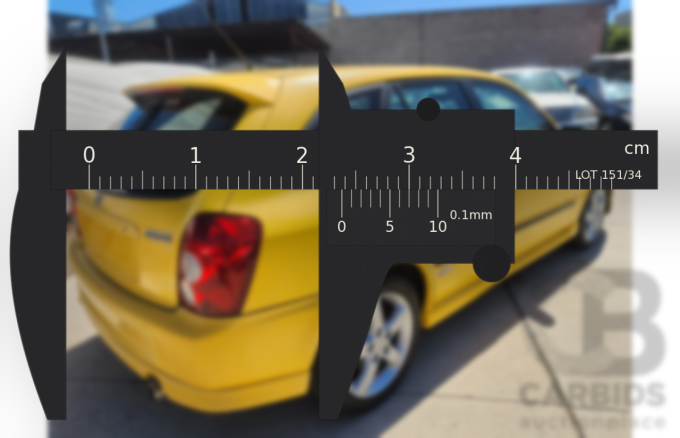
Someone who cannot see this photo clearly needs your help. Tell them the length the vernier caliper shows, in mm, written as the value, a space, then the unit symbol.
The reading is 23.7 mm
